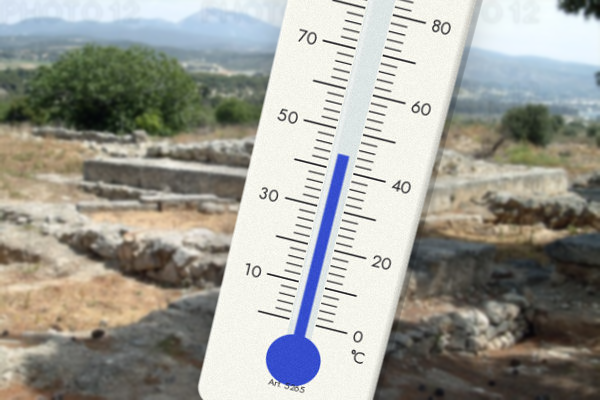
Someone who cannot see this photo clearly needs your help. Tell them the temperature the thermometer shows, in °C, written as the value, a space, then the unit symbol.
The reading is 44 °C
